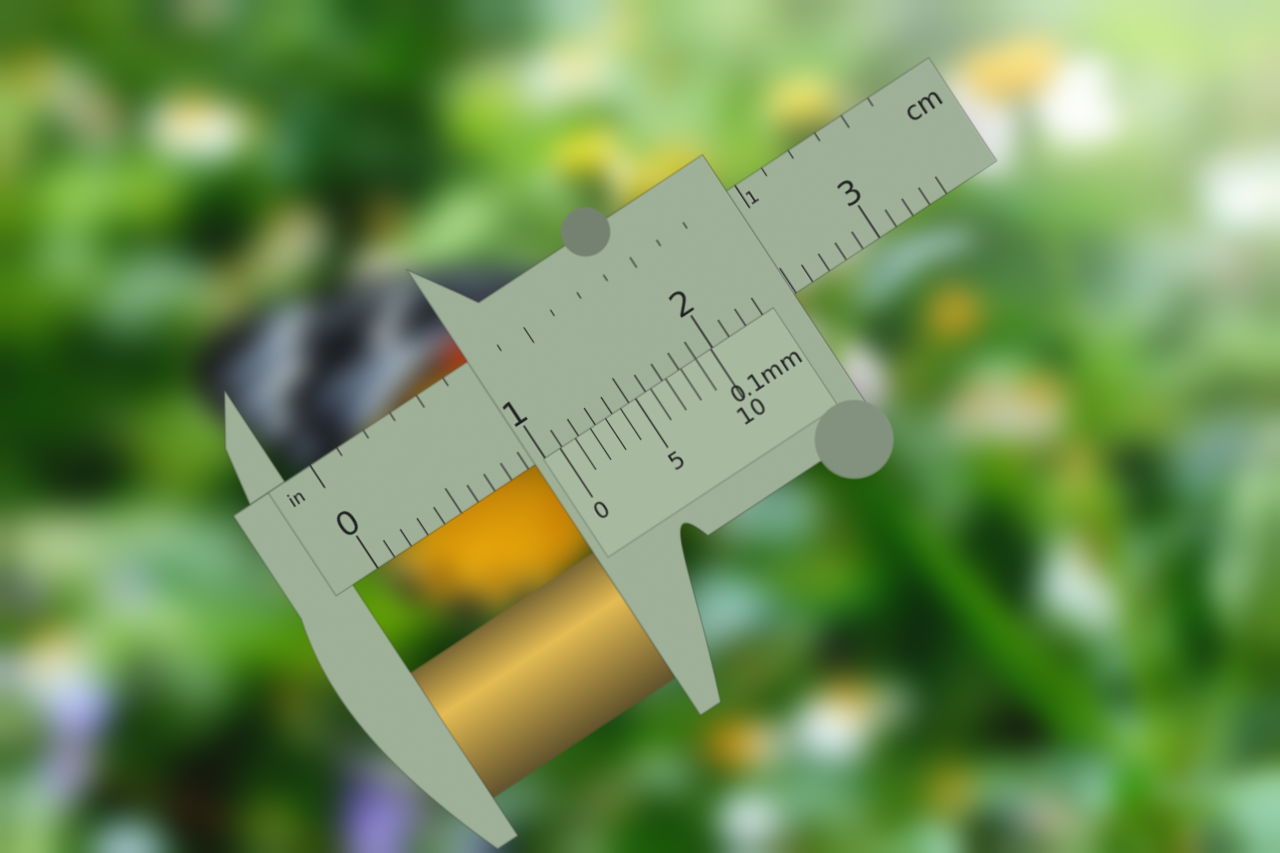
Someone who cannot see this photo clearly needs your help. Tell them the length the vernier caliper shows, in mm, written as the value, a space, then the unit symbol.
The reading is 10.9 mm
